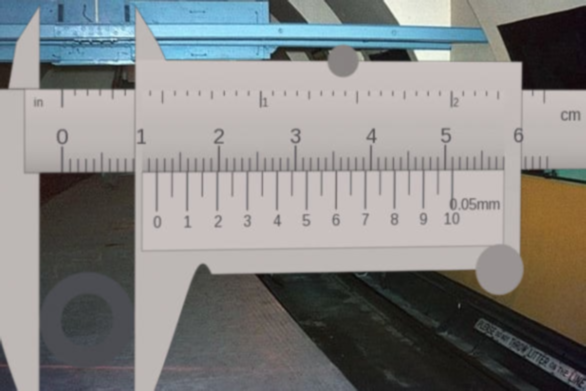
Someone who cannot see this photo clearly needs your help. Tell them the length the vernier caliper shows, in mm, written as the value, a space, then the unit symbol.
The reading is 12.0 mm
